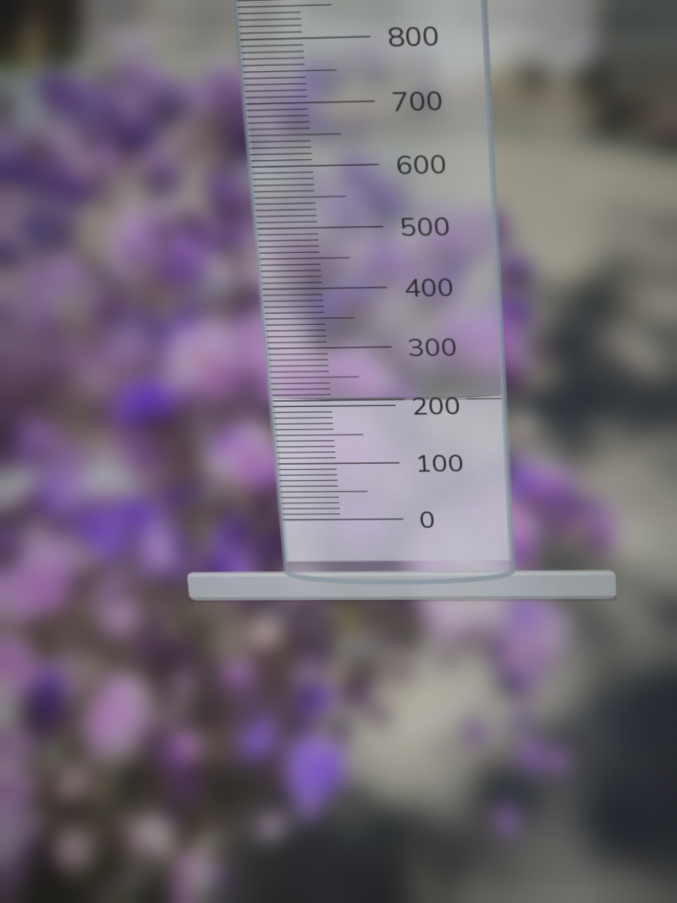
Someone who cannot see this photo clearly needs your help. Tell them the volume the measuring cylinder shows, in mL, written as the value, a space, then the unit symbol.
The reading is 210 mL
